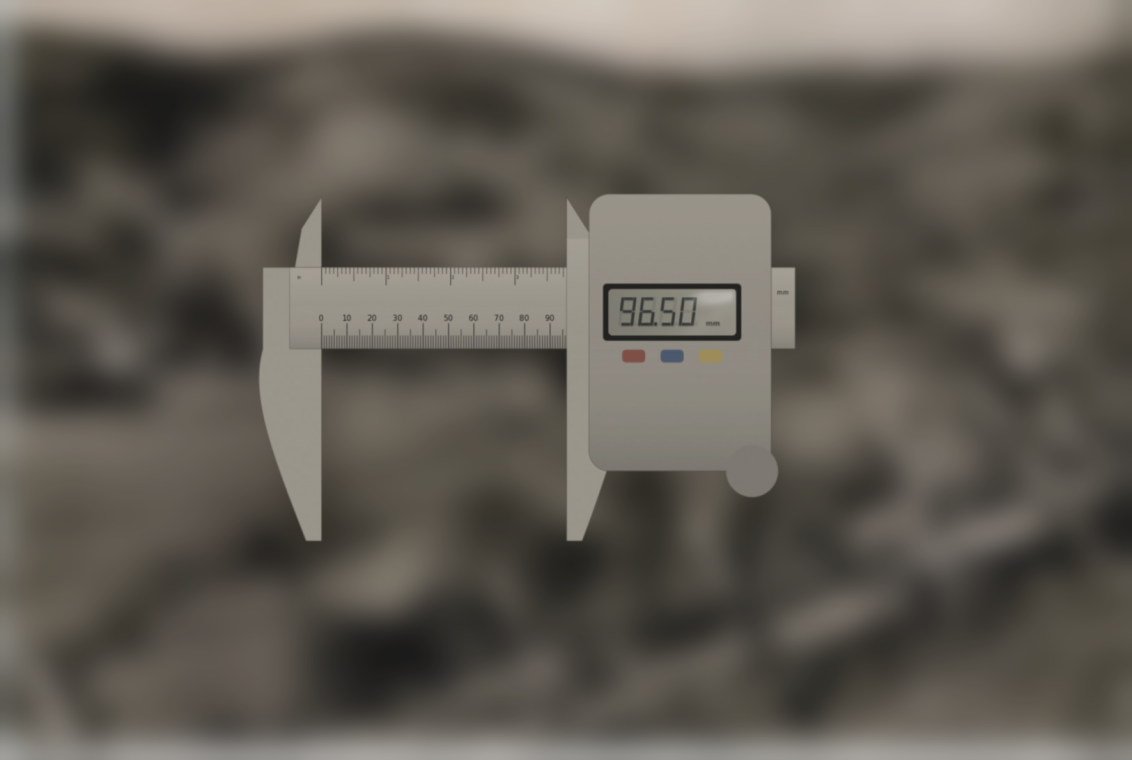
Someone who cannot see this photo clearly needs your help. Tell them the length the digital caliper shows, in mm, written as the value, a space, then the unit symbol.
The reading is 96.50 mm
